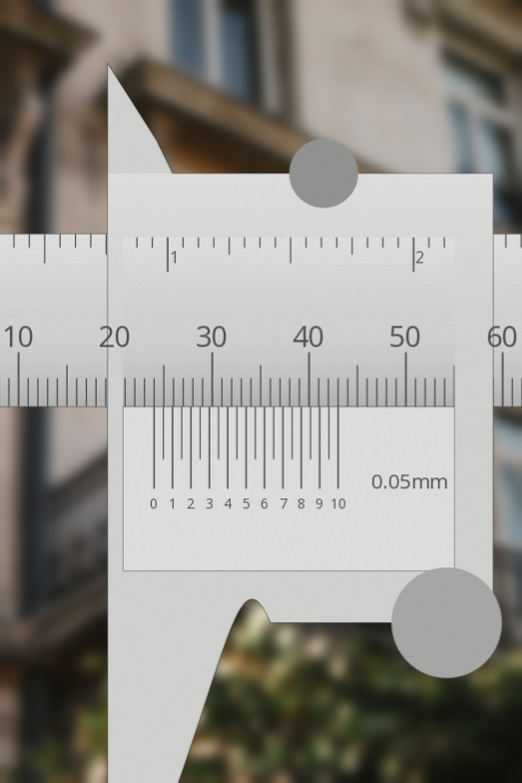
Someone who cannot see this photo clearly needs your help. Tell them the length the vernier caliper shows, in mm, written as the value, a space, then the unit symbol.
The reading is 24.0 mm
